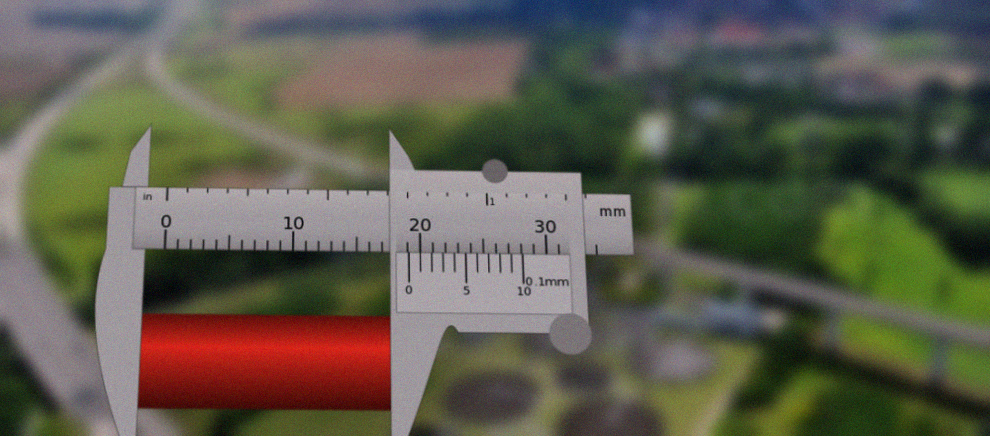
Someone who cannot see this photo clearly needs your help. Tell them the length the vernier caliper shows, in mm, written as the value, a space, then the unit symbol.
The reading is 19.1 mm
